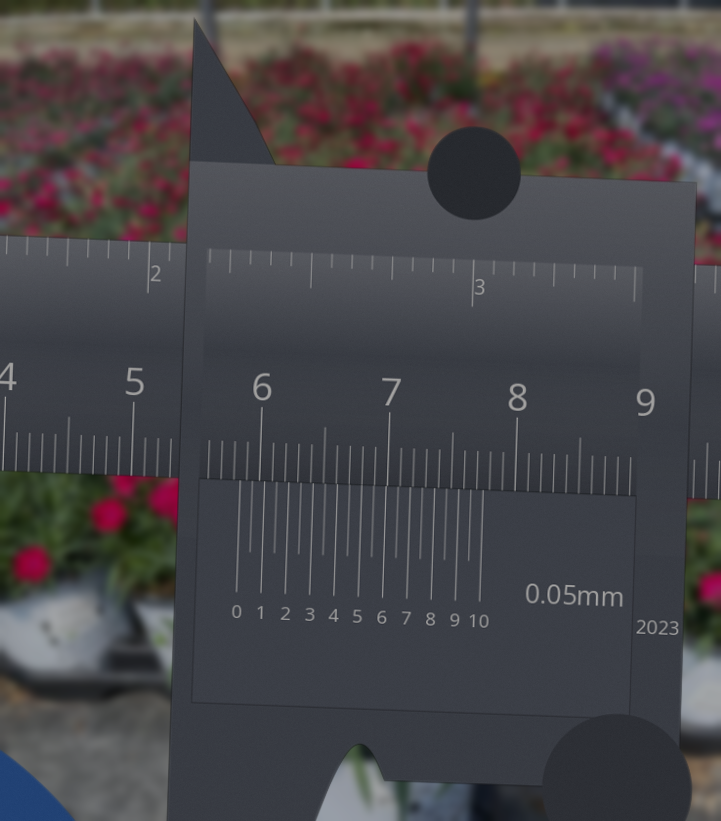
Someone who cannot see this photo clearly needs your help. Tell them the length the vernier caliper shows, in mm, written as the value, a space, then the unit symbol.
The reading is 58.5 mm
